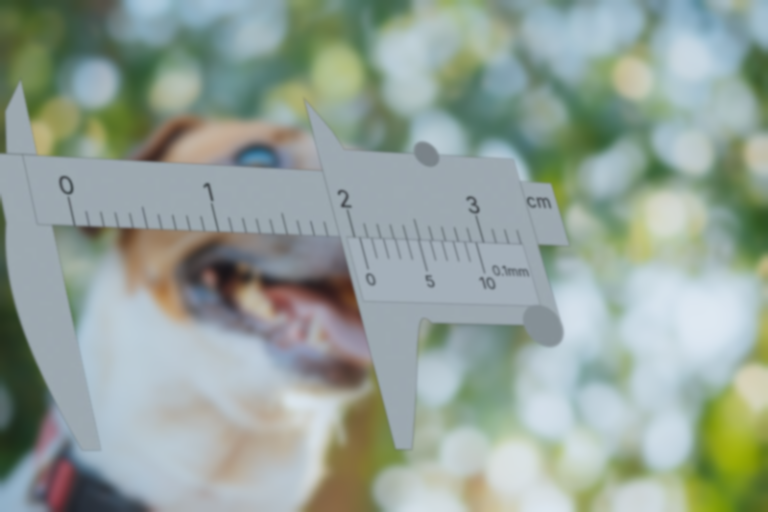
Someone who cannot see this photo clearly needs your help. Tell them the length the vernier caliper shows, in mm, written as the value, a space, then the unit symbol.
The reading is 20.4 mm
